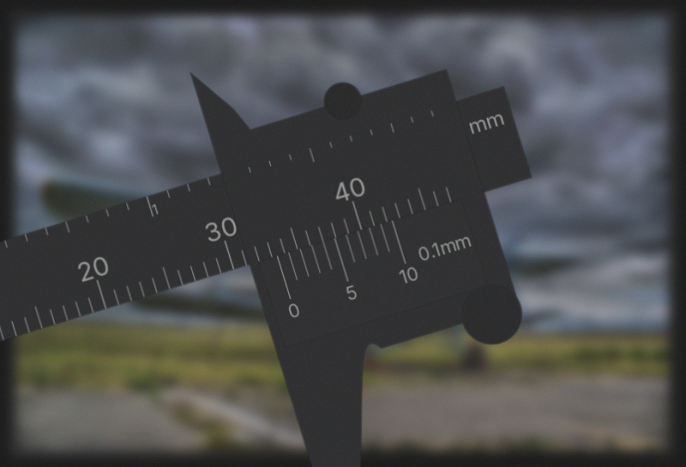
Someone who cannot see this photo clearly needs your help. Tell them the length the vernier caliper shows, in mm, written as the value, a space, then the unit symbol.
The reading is 33.4 mm
